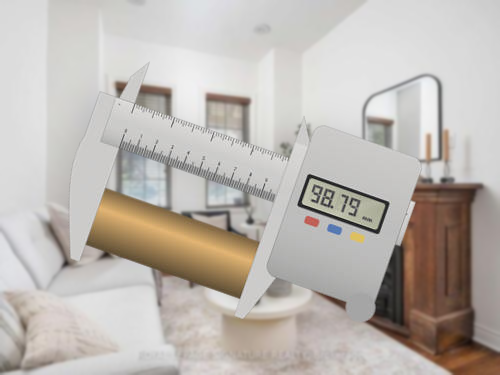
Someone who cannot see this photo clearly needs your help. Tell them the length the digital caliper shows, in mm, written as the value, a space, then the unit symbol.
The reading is 98.79 mm
